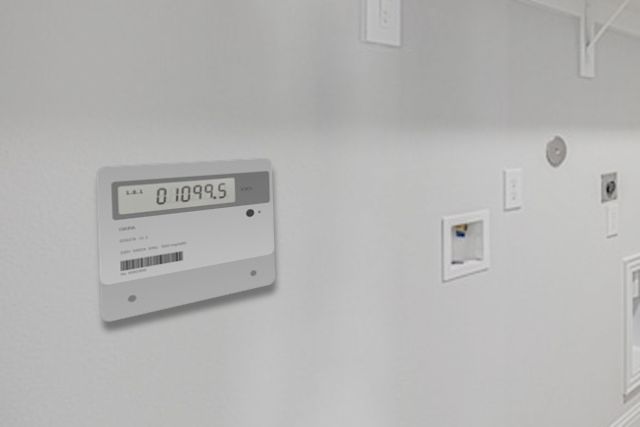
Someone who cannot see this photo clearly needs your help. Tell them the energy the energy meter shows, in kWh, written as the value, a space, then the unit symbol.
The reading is 1099.5 kWh
